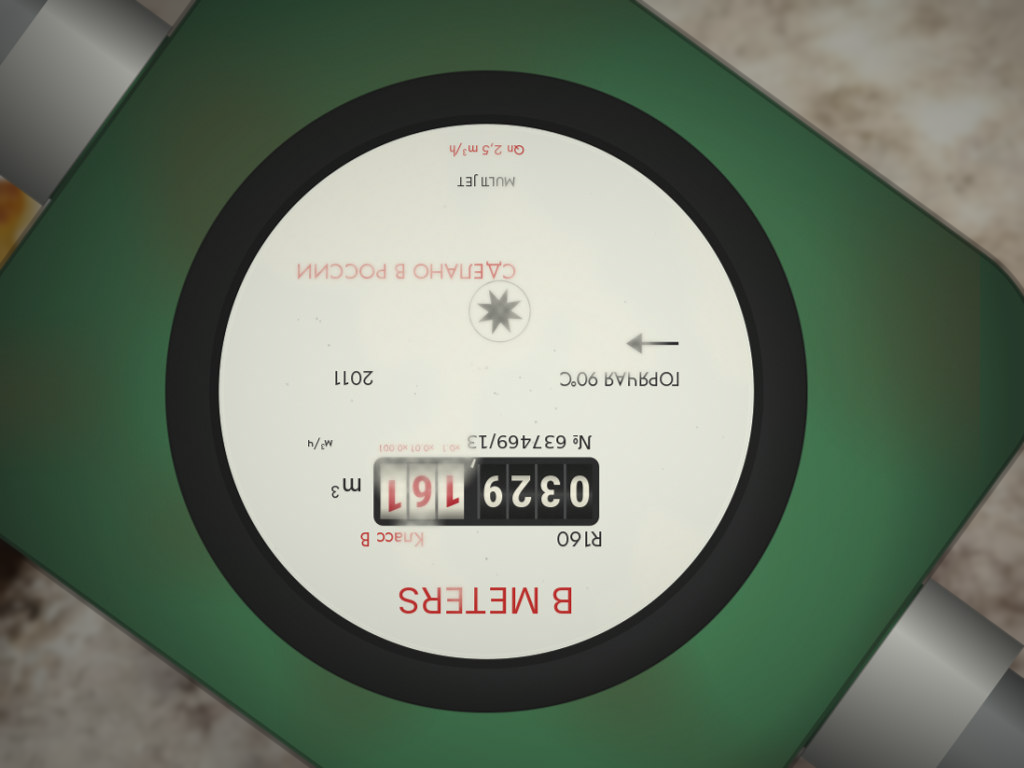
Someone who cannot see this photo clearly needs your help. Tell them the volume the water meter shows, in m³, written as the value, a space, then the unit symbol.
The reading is 329.161 m³
